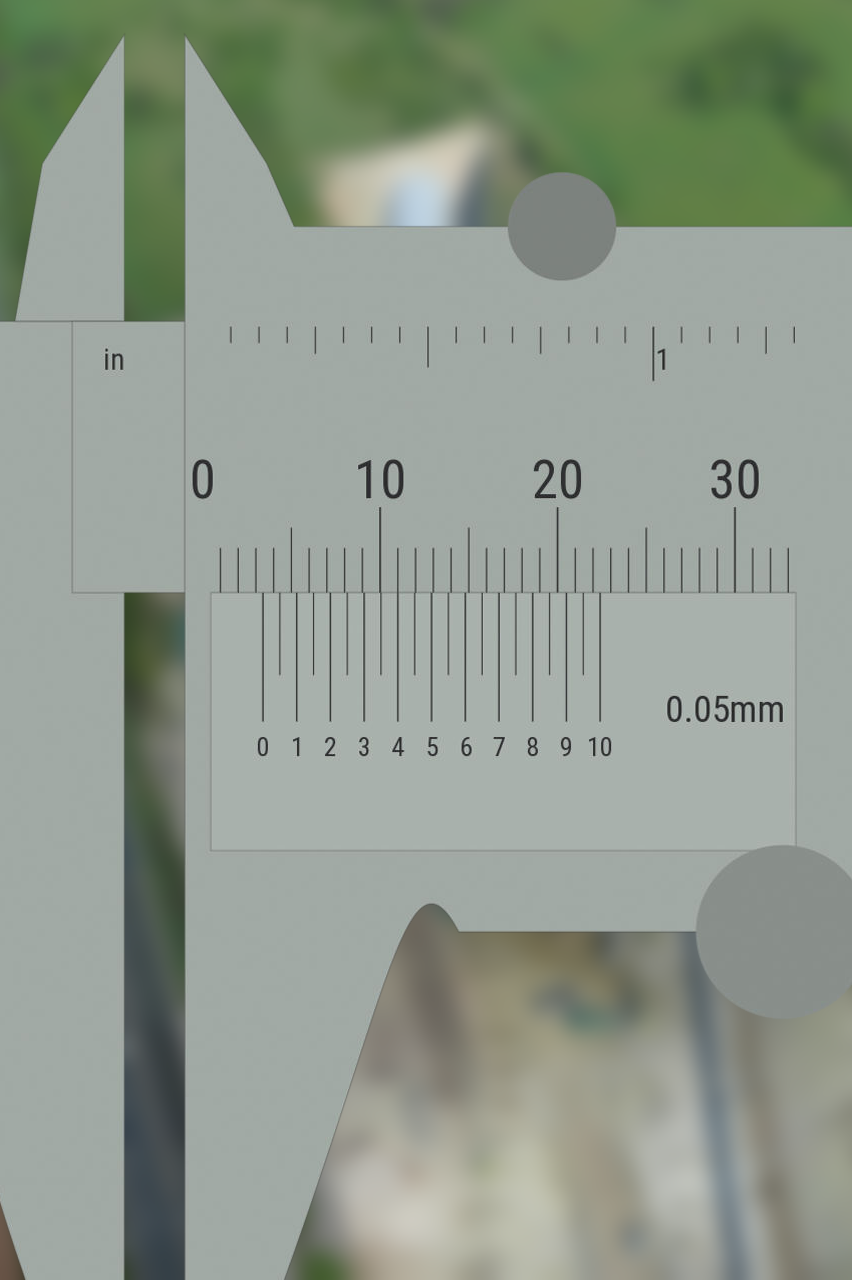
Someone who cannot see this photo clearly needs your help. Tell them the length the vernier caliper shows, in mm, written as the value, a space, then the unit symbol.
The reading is 3.4 mm
